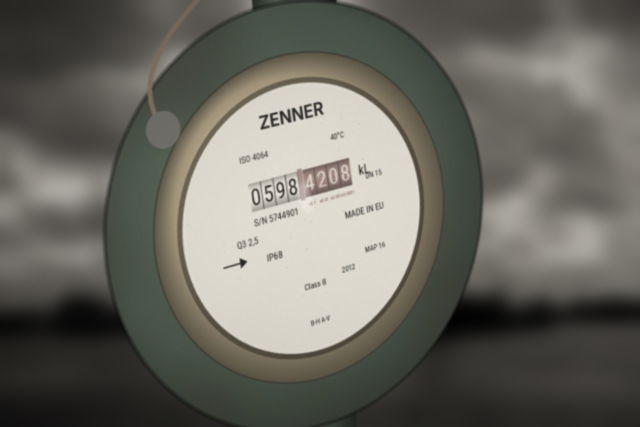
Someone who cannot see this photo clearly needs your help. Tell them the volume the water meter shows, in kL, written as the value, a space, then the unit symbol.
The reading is 598.4208 kL
